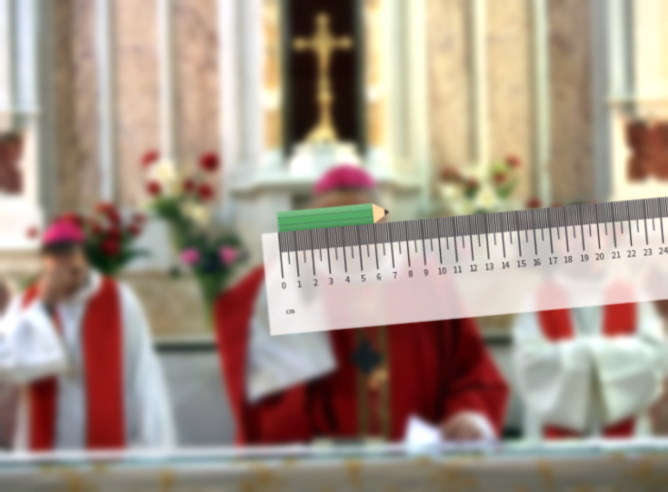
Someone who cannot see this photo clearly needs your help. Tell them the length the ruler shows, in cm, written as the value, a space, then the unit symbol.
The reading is 7 cm
